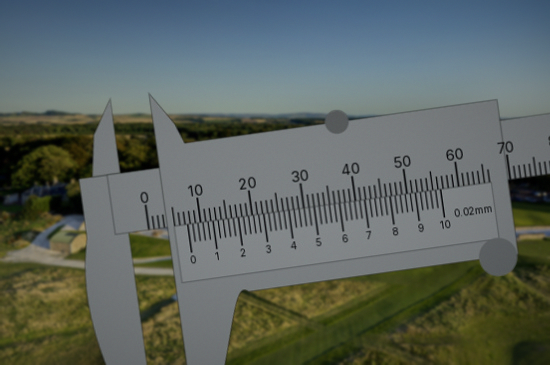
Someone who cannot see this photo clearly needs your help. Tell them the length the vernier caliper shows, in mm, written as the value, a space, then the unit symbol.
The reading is 7.5 mm
